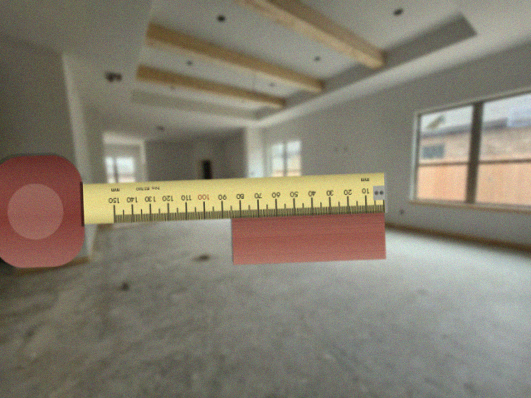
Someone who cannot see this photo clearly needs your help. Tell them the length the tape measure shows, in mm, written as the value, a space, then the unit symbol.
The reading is 85 mm
